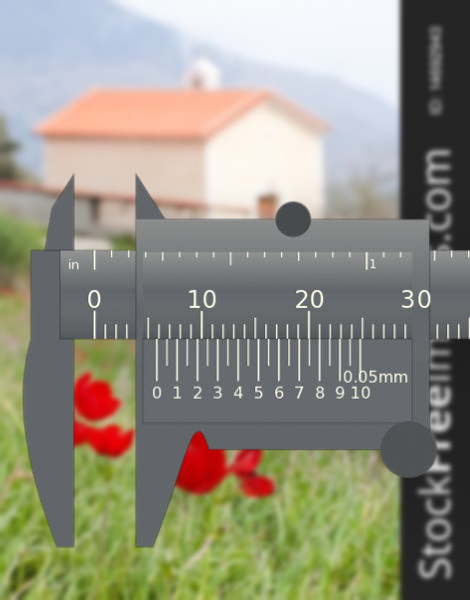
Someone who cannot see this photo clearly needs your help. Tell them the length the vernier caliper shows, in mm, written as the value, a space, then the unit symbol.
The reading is 5.8 mm
